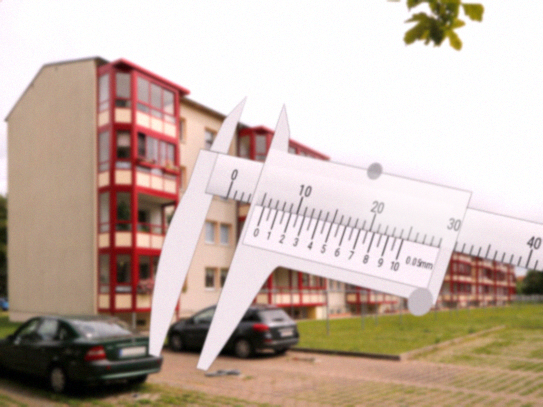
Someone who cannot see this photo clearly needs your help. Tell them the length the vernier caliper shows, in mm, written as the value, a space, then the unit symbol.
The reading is 5.4 mm
